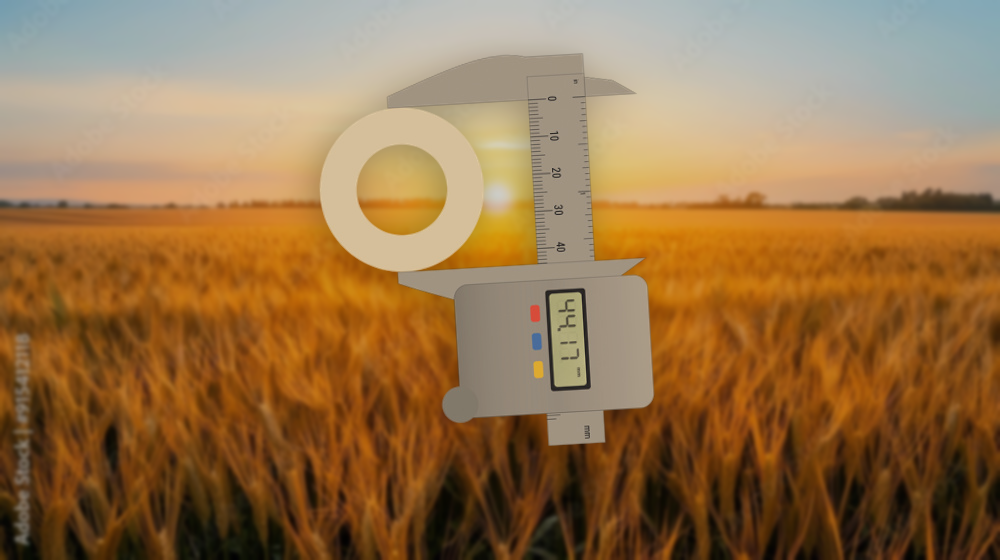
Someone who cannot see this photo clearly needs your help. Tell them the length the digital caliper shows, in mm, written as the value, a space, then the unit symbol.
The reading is 44.17 mm
